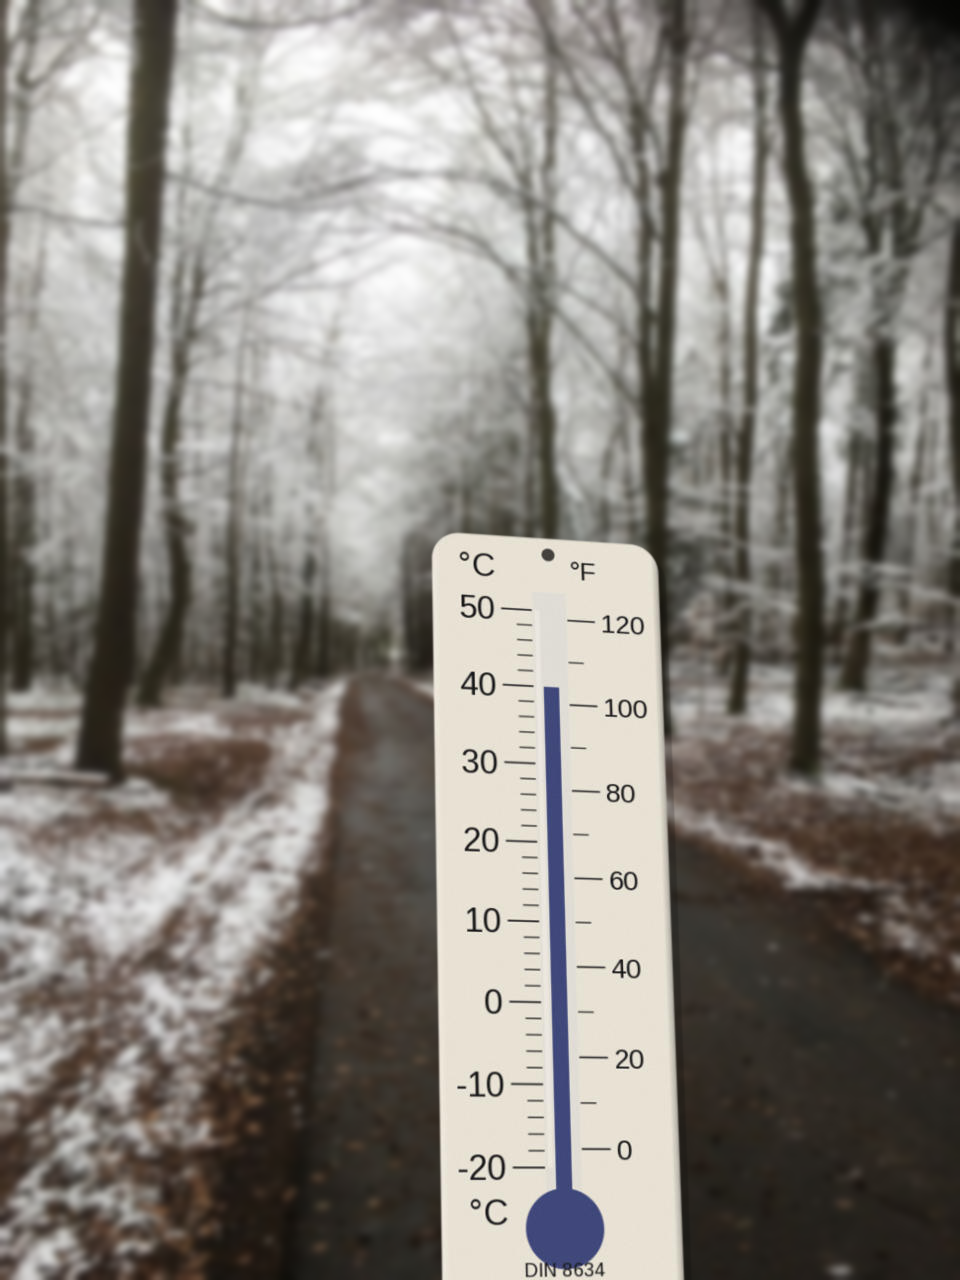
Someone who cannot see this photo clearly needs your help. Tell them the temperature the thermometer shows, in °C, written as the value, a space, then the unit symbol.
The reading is 40 °C
